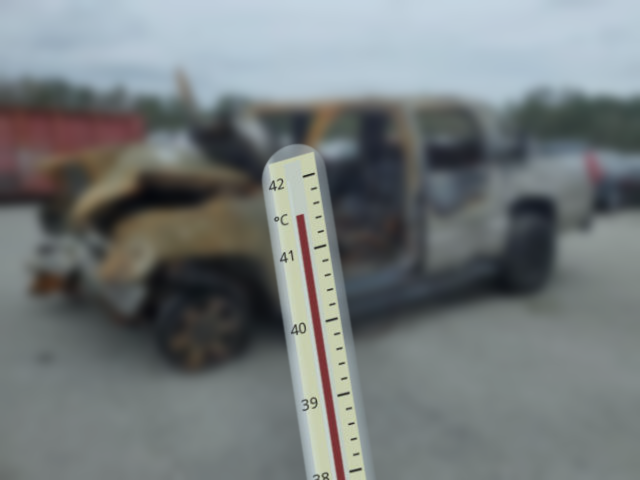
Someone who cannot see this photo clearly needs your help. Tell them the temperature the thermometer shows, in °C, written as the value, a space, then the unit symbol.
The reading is 41.5 °C
